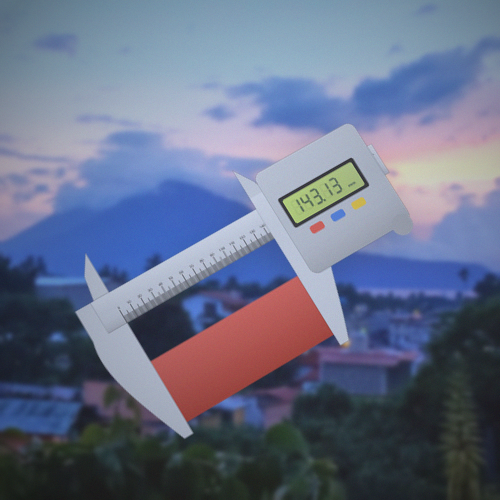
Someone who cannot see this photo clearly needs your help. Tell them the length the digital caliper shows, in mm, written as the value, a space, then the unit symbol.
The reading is 143.13 mm
